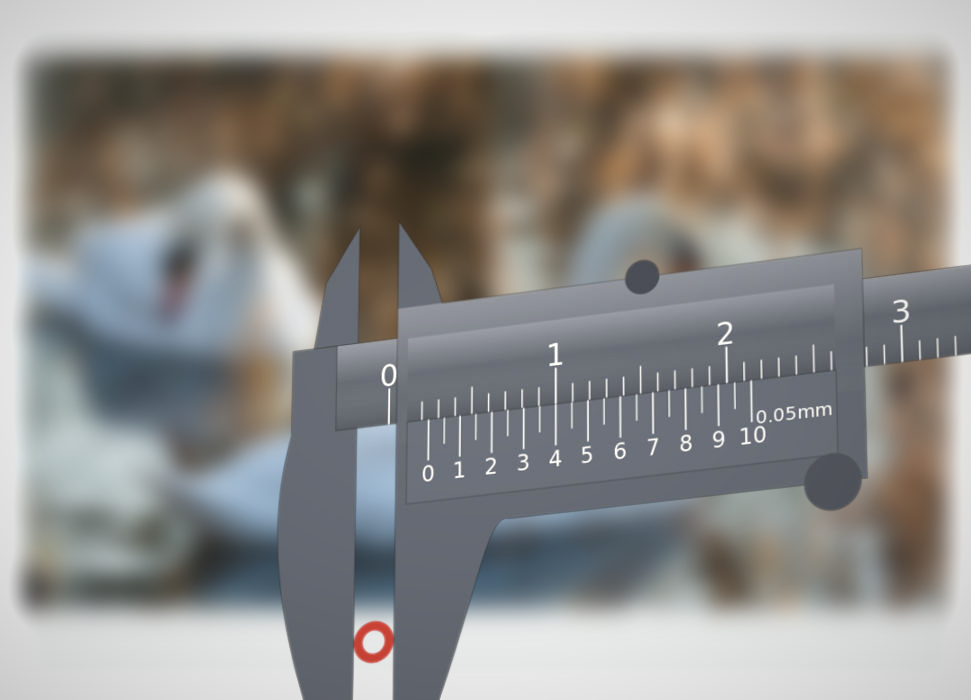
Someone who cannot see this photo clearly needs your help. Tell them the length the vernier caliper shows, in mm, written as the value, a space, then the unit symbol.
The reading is 2.4 mm
